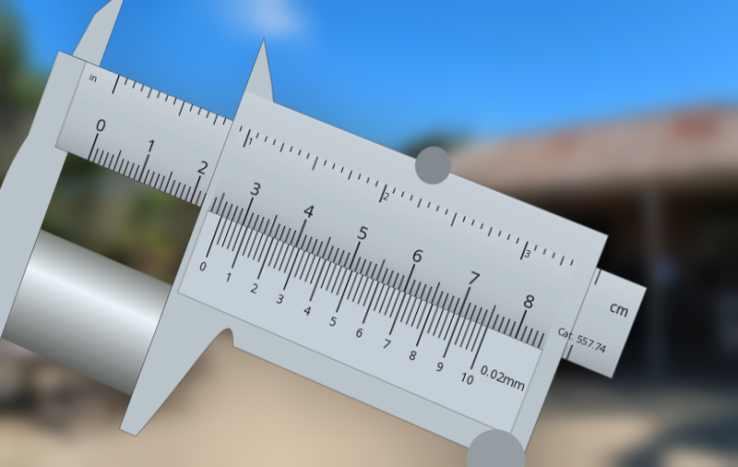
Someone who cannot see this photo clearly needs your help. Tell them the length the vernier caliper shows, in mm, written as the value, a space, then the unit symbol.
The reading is 26.0 mm
